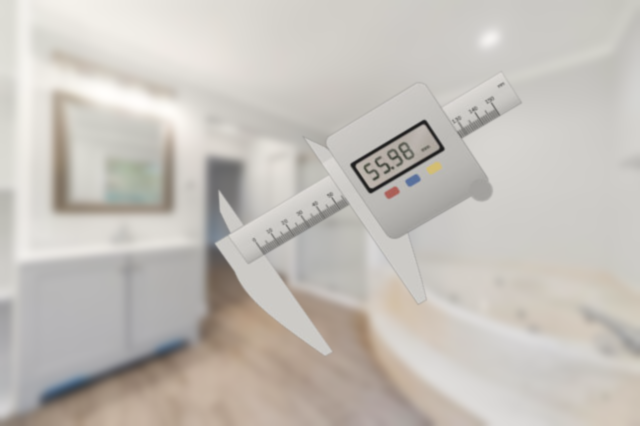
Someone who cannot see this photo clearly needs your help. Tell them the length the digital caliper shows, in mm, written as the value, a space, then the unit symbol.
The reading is 55.98 mm
